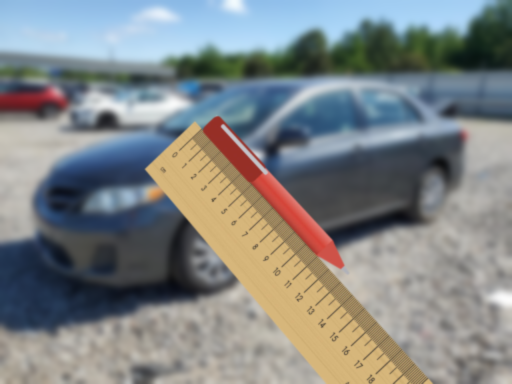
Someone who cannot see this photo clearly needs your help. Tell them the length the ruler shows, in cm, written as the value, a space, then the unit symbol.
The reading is 13 cm
